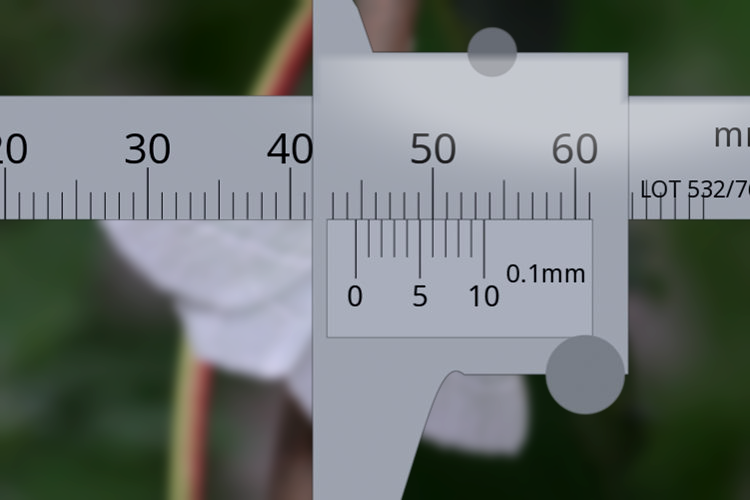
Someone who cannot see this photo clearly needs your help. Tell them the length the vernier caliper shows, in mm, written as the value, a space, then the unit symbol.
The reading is 44.6 mm
